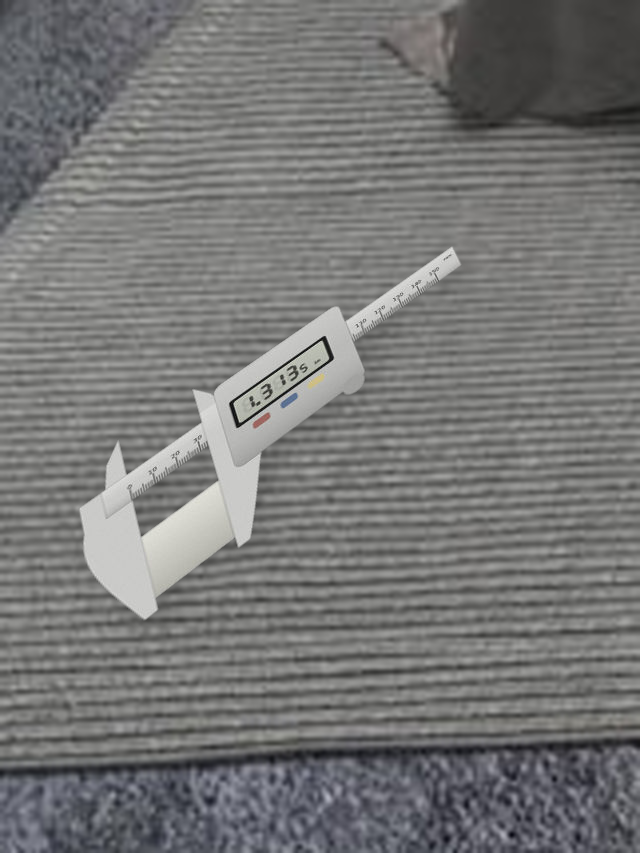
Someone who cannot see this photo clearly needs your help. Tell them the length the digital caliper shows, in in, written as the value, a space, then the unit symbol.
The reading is 1.3135 in
